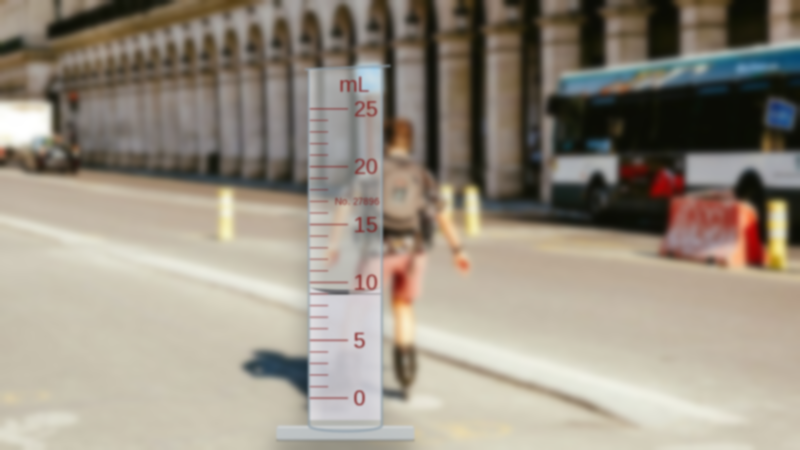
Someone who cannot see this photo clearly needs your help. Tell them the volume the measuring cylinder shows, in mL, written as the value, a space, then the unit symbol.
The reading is 9 mL
